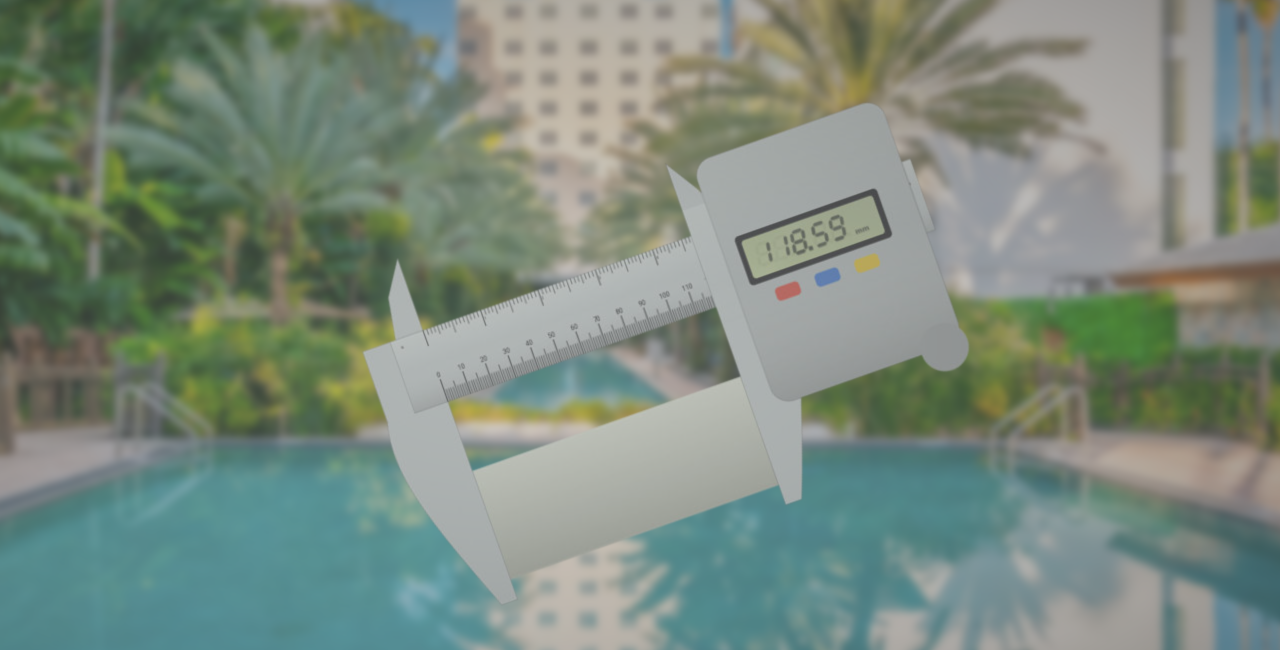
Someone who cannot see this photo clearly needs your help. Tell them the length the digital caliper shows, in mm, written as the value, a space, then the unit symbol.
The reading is 118.59 mm
